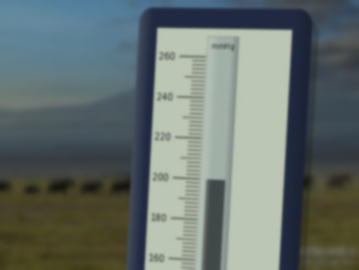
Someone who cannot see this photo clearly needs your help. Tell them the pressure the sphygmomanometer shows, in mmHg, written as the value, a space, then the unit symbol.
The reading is 200 mmHg
